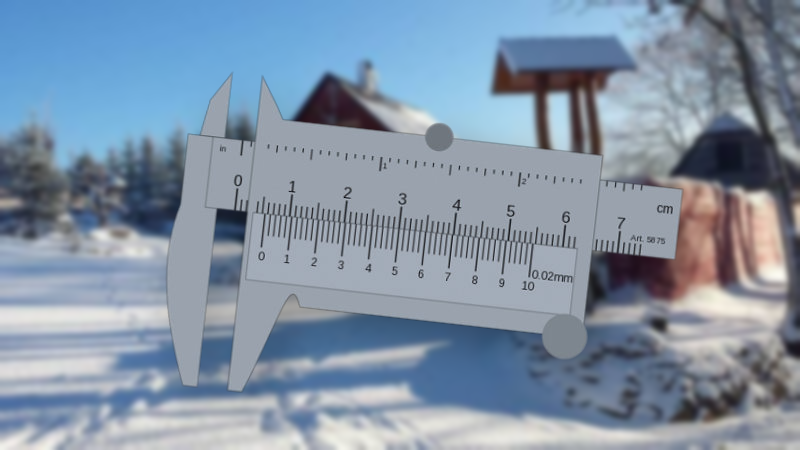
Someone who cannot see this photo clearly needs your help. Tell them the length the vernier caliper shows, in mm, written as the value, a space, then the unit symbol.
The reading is 5.5 mm
